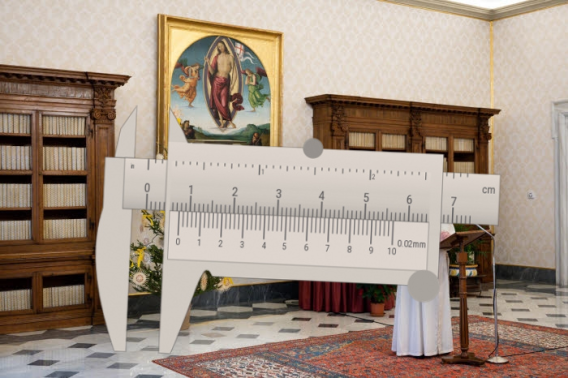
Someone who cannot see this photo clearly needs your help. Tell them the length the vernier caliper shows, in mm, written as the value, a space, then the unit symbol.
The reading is 7.5 mm
